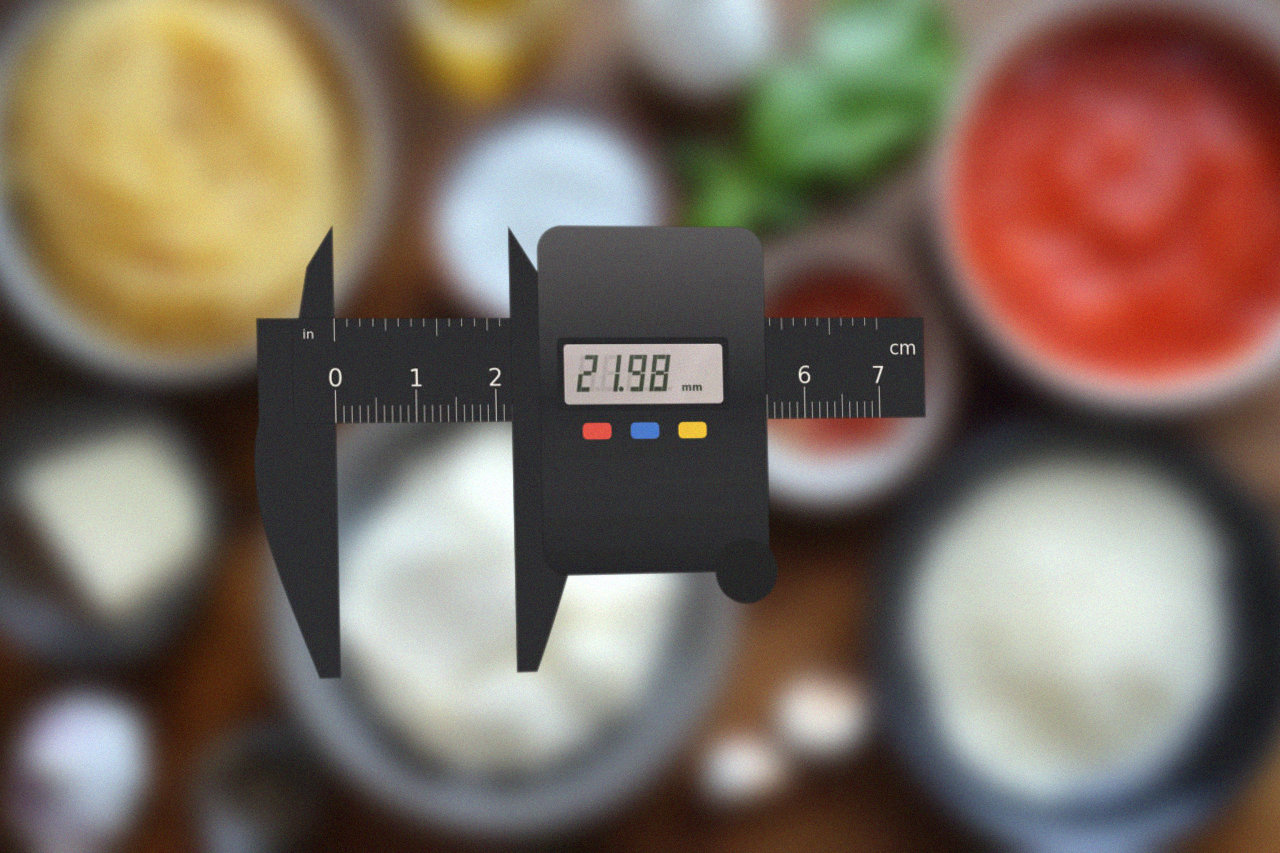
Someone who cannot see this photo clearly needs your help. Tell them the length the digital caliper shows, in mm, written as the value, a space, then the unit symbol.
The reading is 21.98 mm
